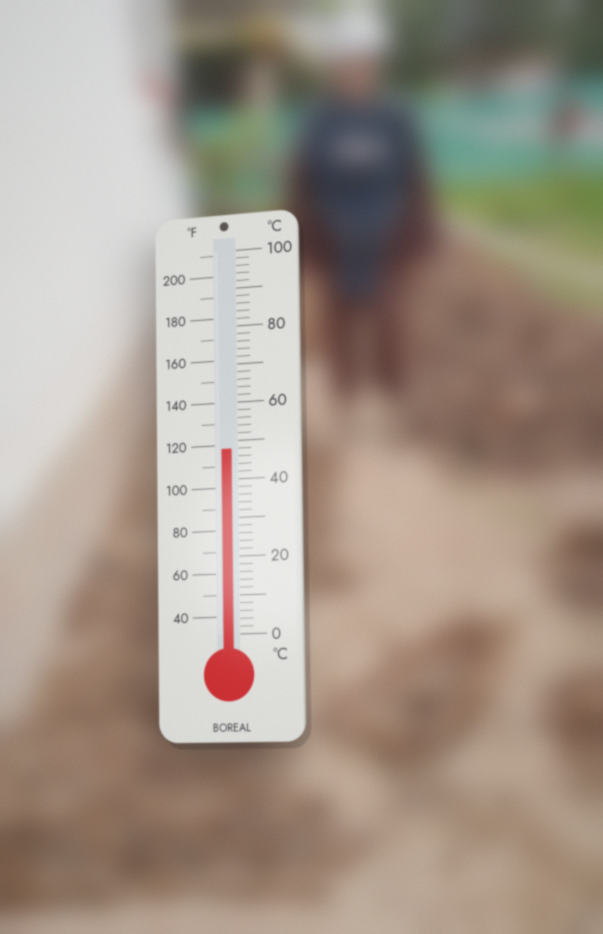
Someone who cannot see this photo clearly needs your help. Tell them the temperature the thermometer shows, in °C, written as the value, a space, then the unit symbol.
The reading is 48 °C
